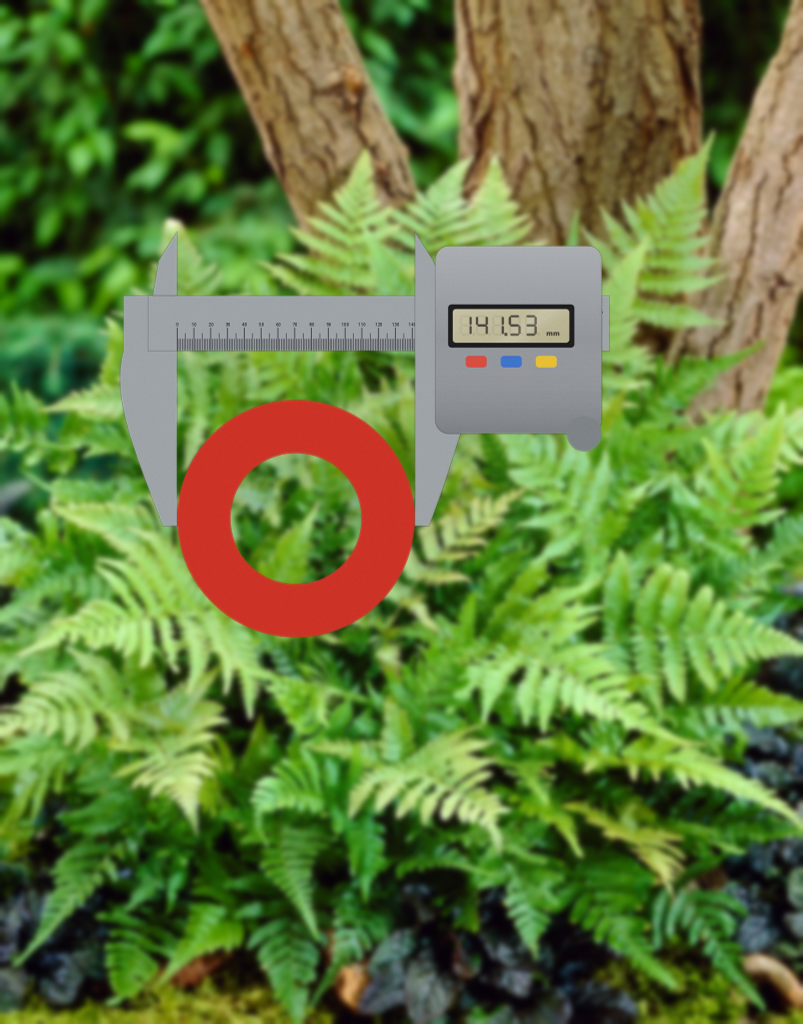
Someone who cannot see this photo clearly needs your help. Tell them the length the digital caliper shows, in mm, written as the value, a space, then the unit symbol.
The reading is 141.53 mm
